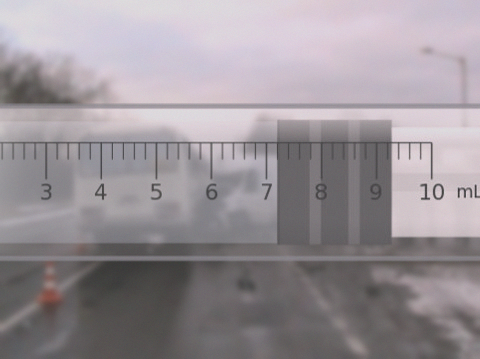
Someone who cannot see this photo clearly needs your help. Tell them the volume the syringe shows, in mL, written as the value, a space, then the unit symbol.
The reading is 7.2 mL
